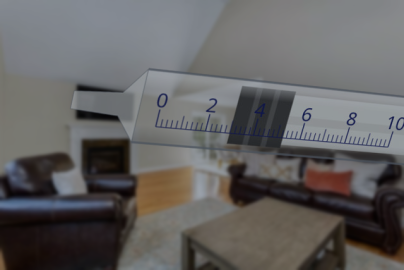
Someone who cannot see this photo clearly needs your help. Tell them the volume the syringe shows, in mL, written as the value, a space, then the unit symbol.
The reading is 3 mL
